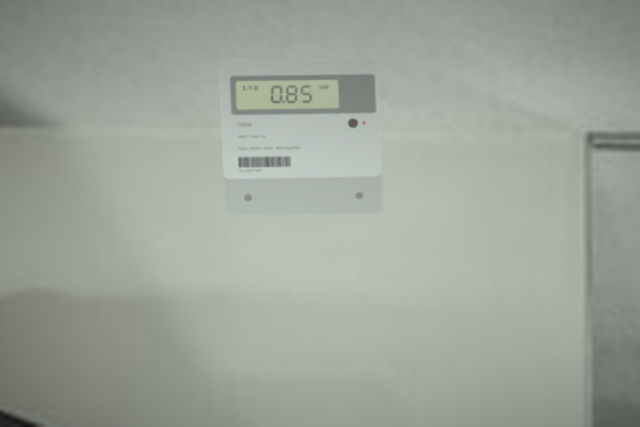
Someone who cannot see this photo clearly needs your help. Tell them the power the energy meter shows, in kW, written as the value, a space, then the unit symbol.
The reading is 0.85 kW
